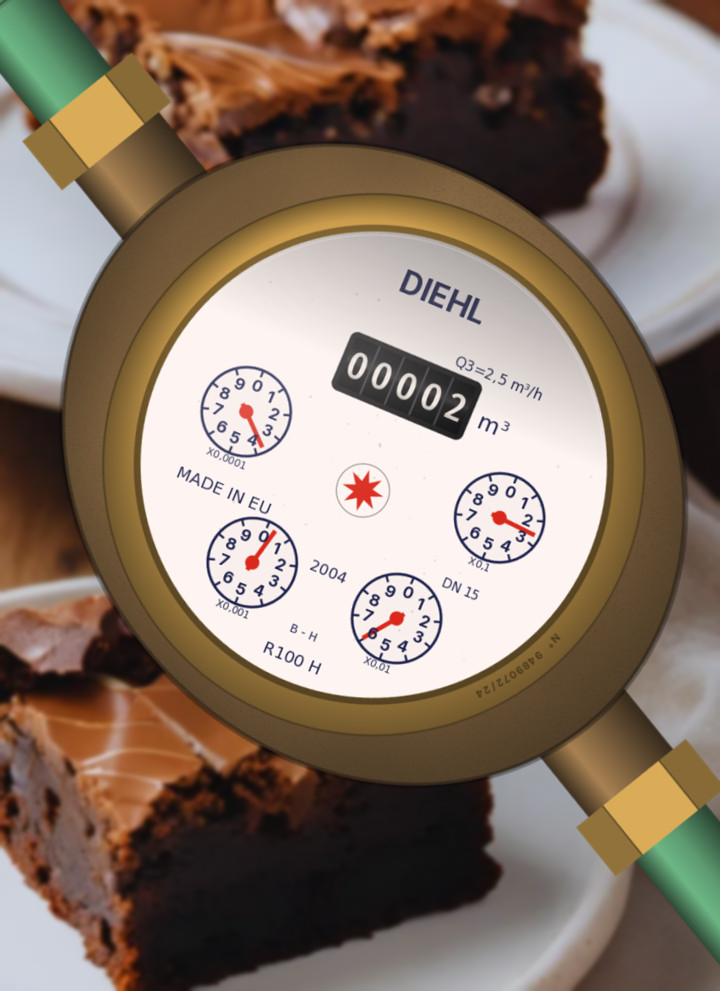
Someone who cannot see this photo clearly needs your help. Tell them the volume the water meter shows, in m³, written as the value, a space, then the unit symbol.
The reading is 2.2603 m³
